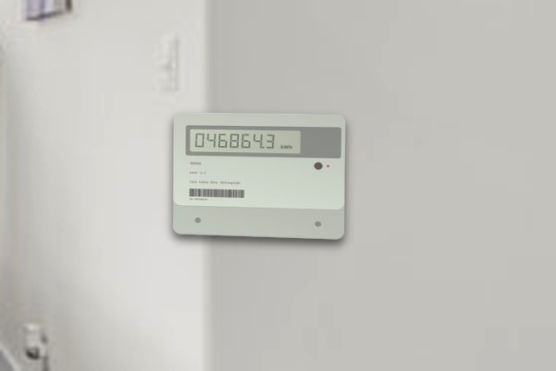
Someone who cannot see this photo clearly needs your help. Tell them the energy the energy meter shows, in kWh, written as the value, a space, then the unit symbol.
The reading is 46864.3 kWh
